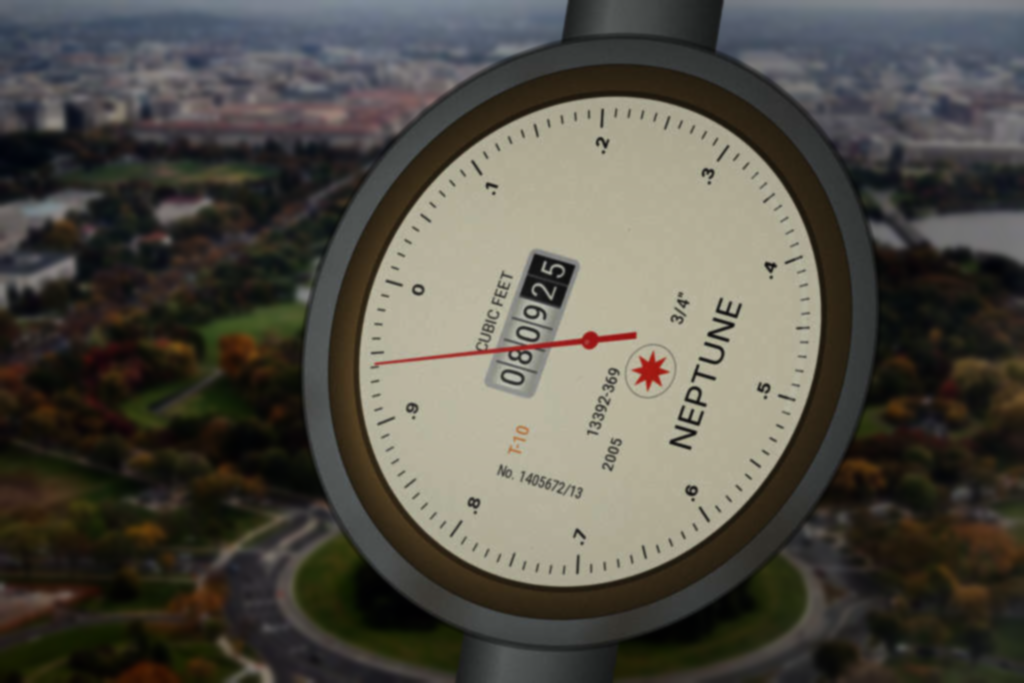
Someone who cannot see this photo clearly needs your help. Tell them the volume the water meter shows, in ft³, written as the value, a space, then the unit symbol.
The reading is 80924.94 ft³
